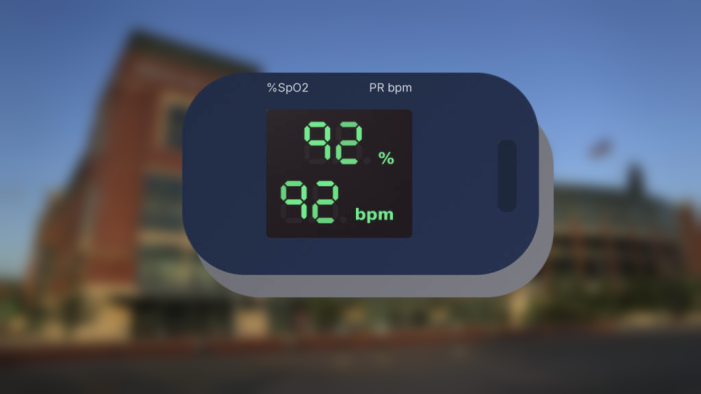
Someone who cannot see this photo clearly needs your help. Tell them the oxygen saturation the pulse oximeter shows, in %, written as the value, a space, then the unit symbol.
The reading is 92 %
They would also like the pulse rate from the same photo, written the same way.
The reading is 92 bpm
